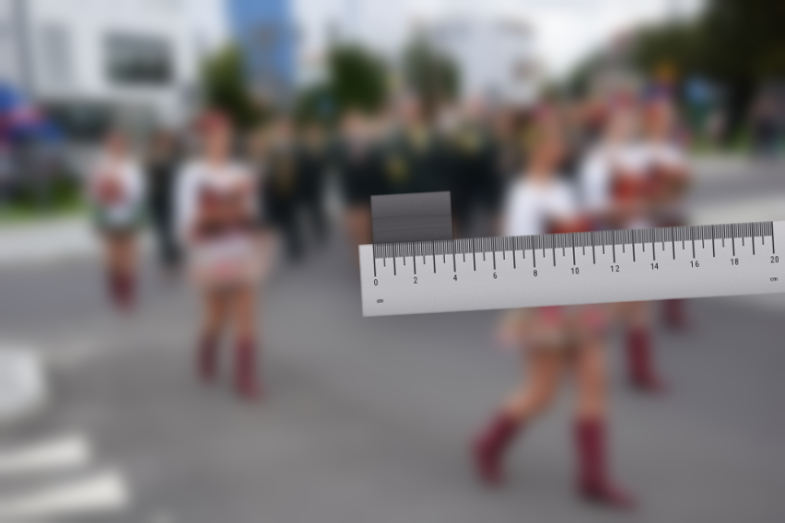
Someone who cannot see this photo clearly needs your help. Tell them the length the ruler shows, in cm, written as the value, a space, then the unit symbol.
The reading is 4 cm
